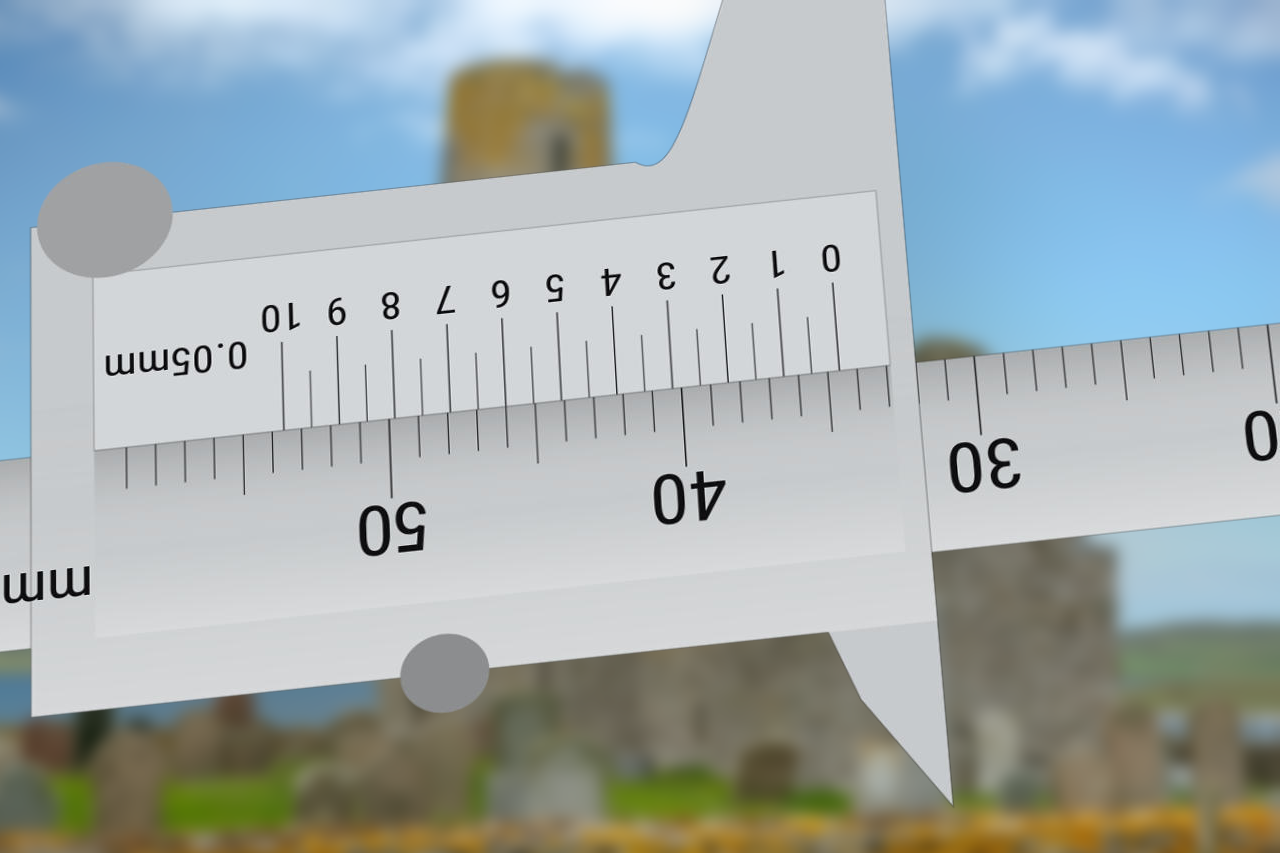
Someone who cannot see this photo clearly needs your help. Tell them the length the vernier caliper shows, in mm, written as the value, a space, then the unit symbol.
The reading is 34.60 mm
